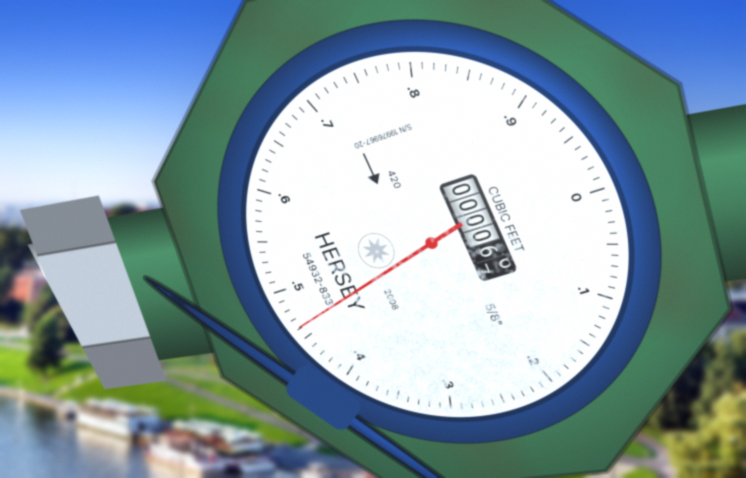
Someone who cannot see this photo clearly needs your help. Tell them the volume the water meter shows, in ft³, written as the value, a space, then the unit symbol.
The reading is 66.46 ft³
